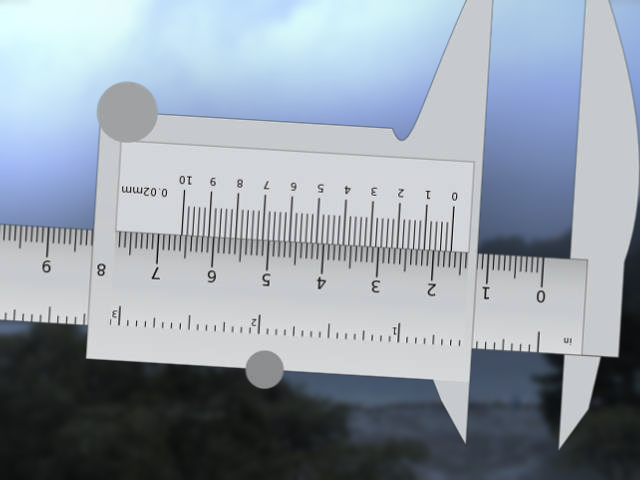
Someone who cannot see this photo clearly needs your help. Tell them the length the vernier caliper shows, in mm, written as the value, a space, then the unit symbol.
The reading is 16.8 mm
